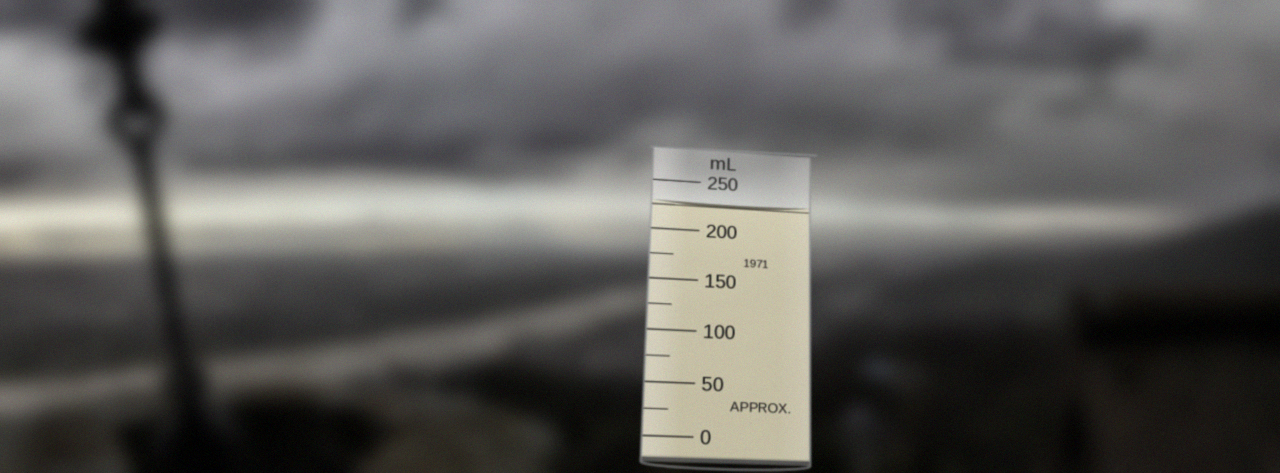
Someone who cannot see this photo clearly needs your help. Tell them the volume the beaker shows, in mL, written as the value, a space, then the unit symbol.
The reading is 225 mL
